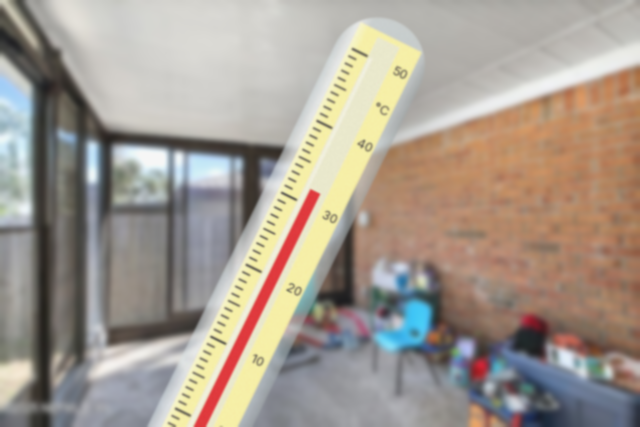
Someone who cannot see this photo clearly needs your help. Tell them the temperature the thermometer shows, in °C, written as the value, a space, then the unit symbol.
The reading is 32 °C
